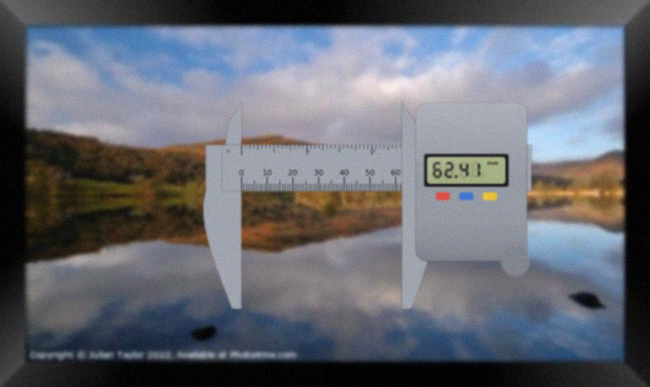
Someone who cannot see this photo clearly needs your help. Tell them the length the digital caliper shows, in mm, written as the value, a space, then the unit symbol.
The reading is 62.41 mm
